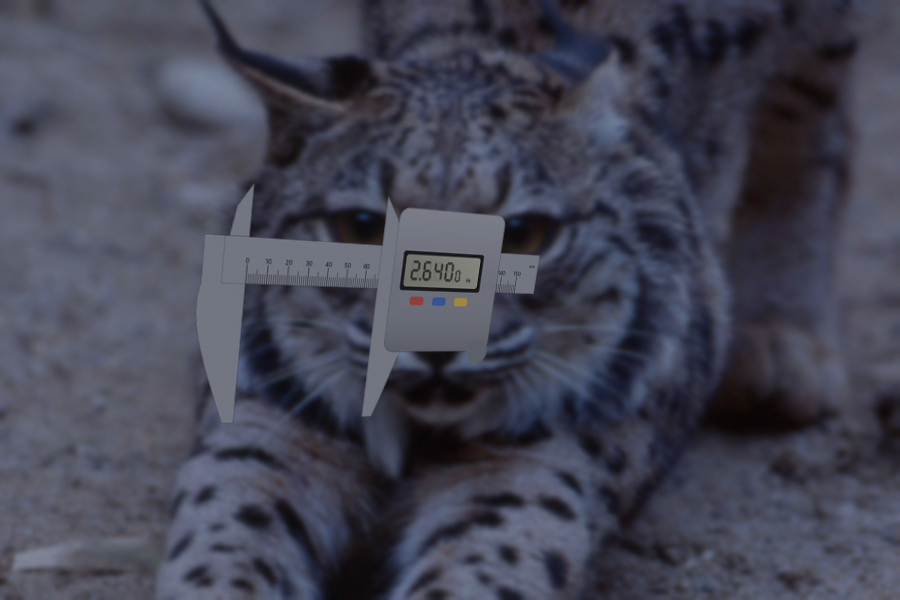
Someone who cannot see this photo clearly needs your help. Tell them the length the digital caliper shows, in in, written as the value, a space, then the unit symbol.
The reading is 2.6400 in
